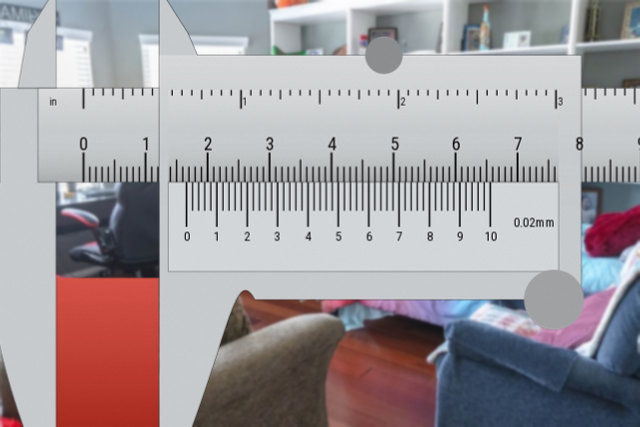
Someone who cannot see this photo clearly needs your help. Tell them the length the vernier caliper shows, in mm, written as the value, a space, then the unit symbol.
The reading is 16.6 mm
